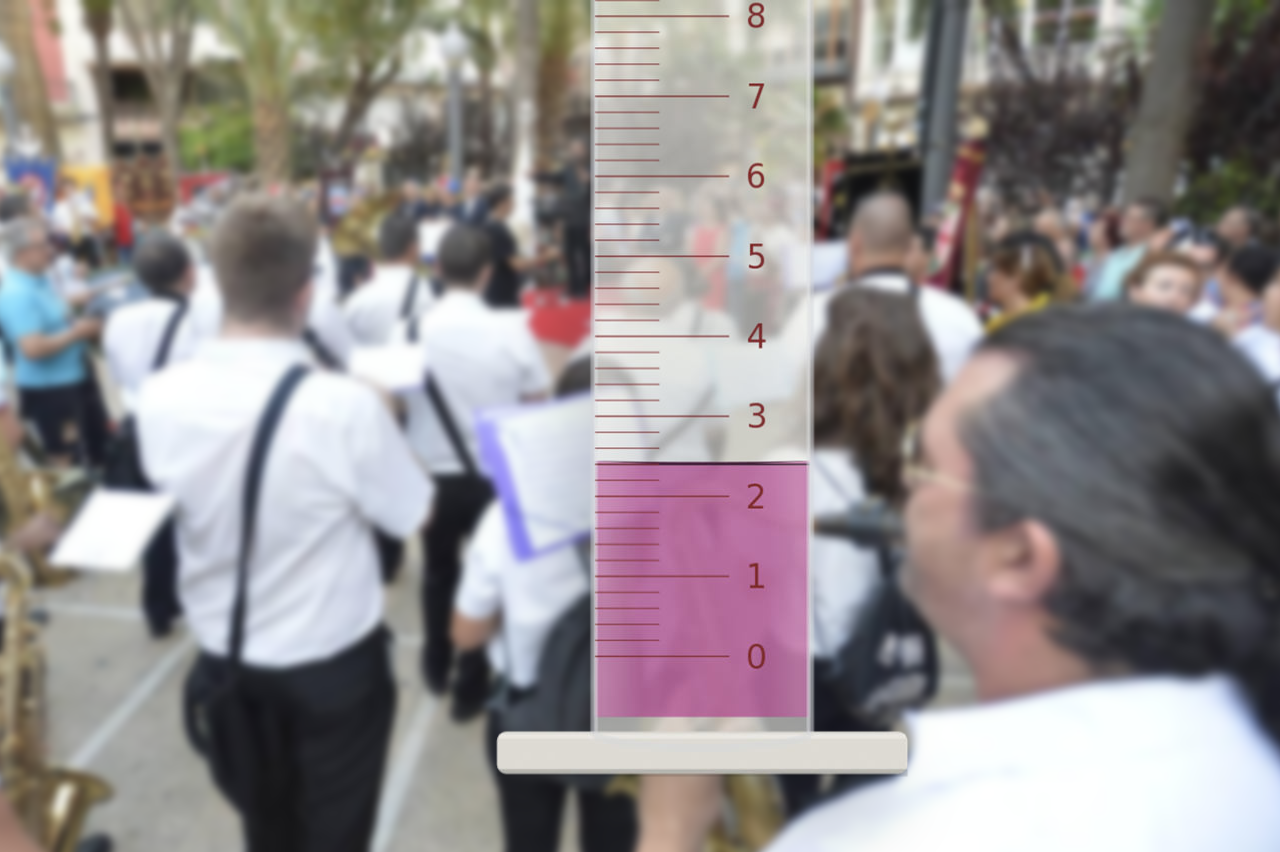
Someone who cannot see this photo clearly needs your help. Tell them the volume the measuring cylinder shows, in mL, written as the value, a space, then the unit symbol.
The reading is 2.4 mL
